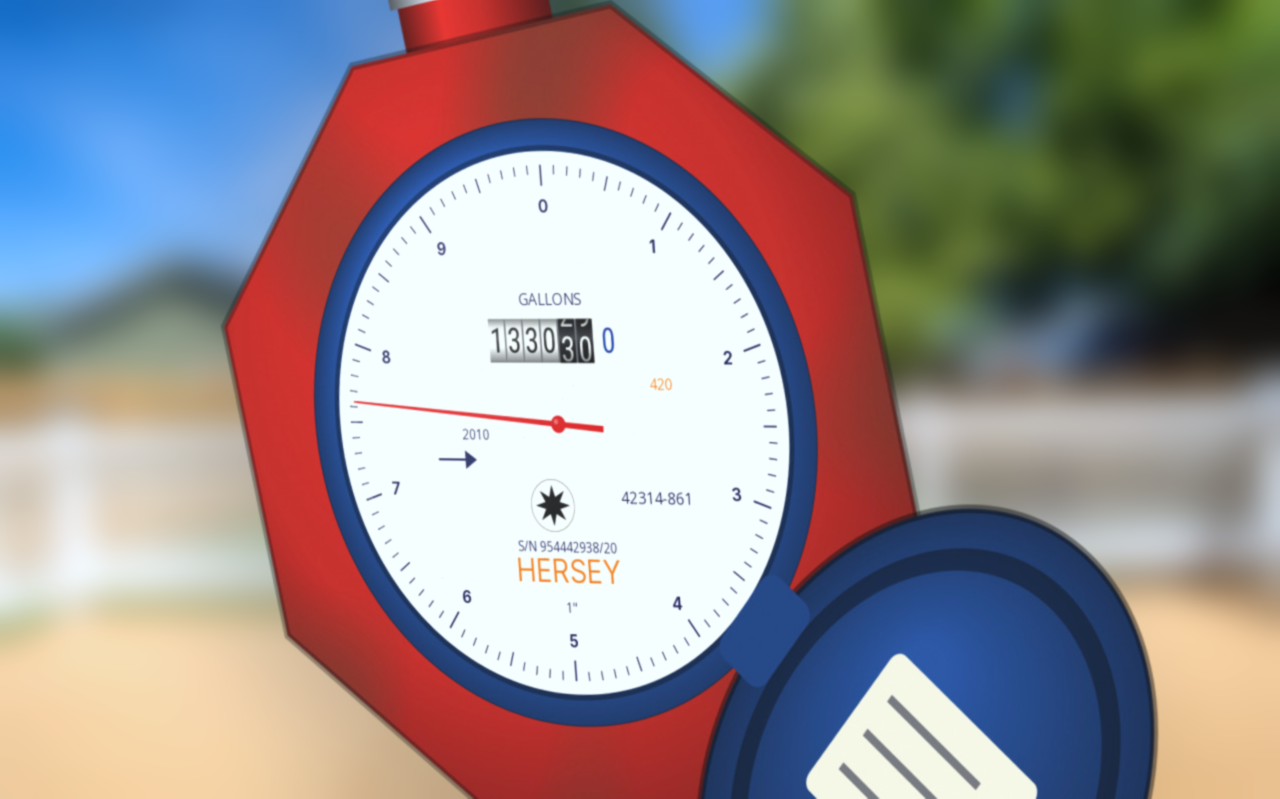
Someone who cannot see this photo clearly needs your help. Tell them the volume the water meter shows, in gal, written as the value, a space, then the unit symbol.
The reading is 1330297.6 gal
